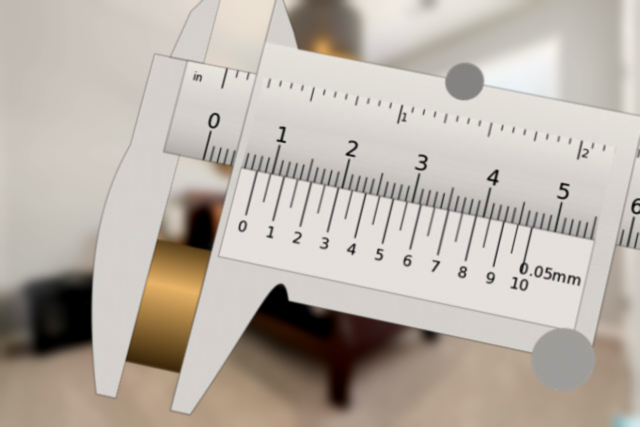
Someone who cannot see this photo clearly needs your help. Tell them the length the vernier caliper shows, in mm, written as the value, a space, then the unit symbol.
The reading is 7.8 mm
